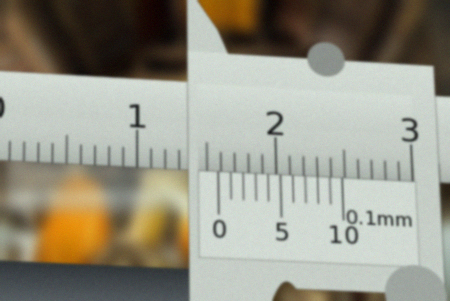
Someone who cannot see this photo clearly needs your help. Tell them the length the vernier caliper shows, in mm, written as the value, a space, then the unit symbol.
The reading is 15.8 mm
